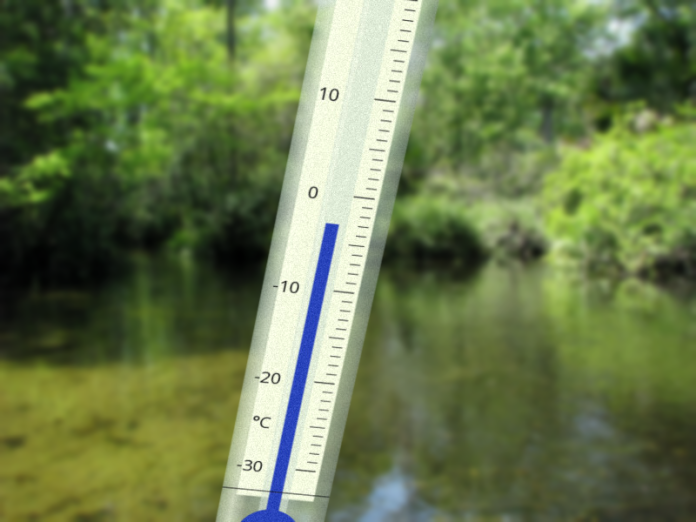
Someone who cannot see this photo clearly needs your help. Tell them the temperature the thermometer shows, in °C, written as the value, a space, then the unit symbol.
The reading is -3 °C
